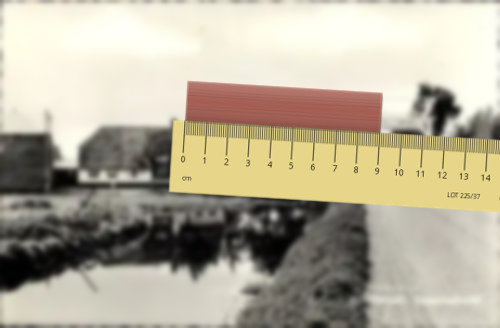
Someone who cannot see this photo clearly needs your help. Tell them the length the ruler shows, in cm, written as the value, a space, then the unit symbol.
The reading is 9 cm
